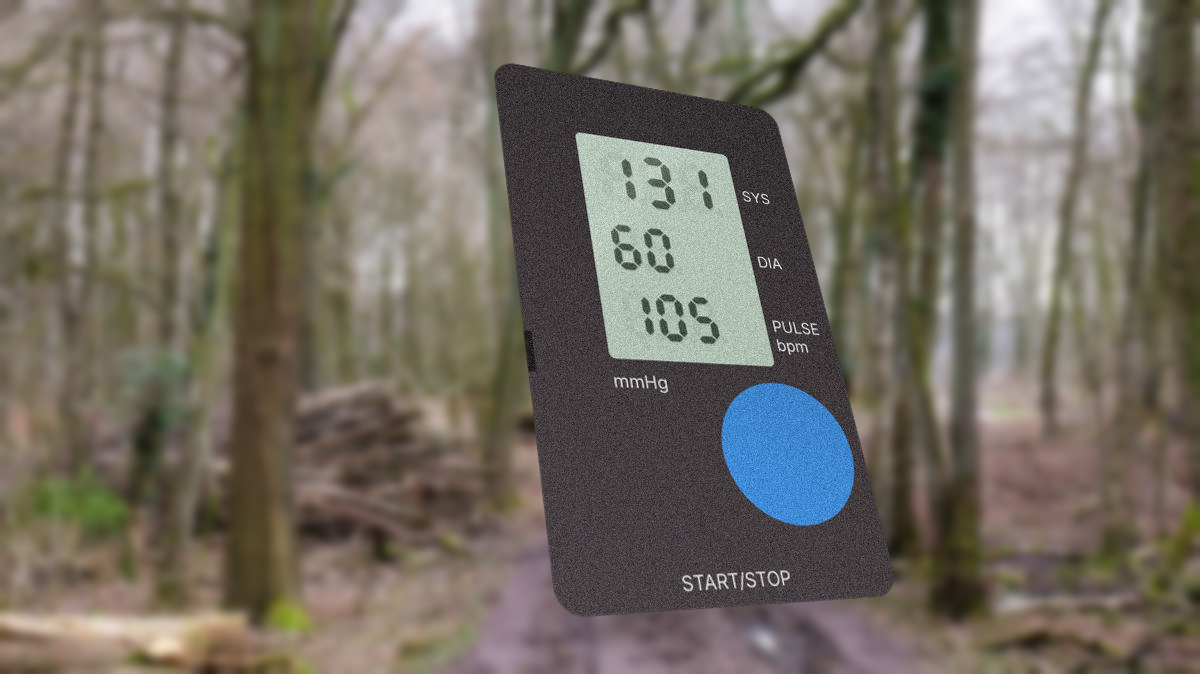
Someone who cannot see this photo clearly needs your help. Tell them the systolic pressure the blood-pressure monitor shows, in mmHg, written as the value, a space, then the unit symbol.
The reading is 131 mmHg
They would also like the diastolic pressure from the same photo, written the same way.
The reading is 60 mmHg
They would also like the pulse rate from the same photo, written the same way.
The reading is 105 bpm
